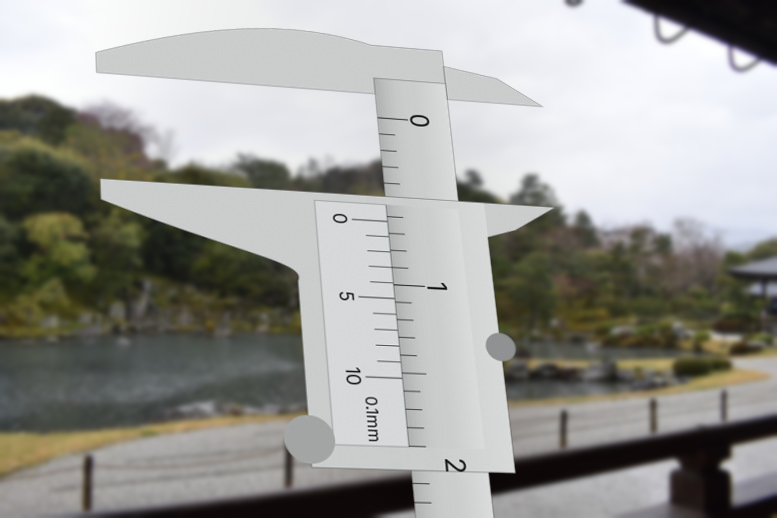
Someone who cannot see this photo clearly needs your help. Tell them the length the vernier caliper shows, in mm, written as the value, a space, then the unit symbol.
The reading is 6.3 mm
